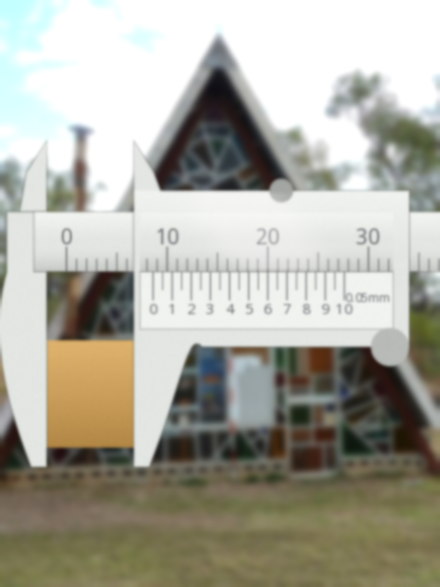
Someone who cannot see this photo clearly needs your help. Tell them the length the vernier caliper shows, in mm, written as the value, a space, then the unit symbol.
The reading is 8.6 mm
